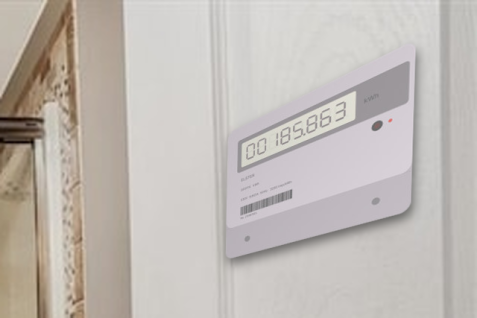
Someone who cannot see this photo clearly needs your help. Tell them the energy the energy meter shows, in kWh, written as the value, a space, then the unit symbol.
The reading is 185.863 kWh
